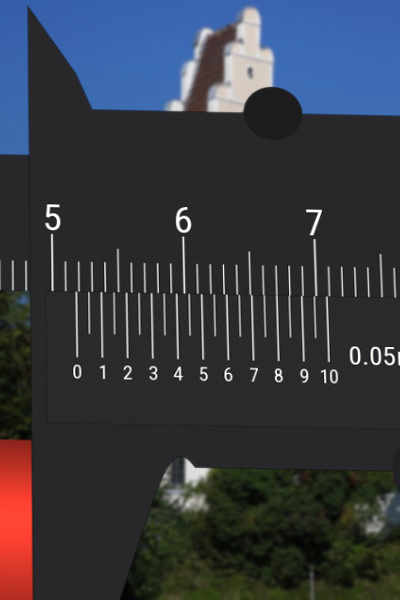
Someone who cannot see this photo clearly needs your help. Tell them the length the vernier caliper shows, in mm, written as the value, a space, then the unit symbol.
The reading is 51.8 mm
